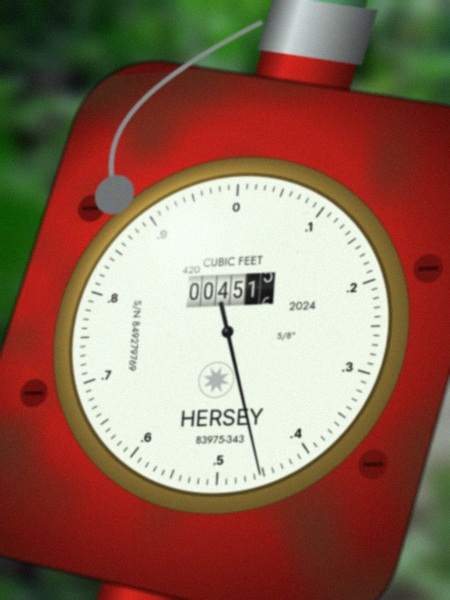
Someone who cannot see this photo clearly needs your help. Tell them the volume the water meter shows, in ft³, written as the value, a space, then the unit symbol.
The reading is 4515.45 ft³
